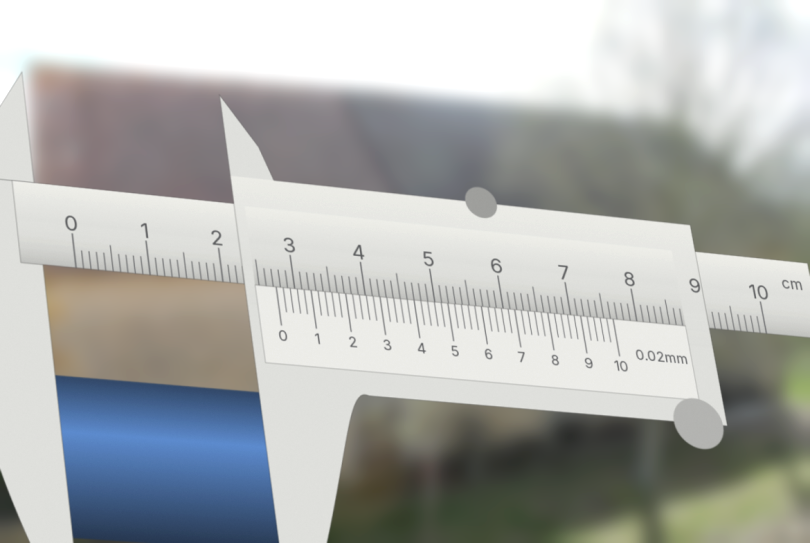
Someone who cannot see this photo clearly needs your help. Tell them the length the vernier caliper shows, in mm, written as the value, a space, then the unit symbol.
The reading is 27.4 mm
